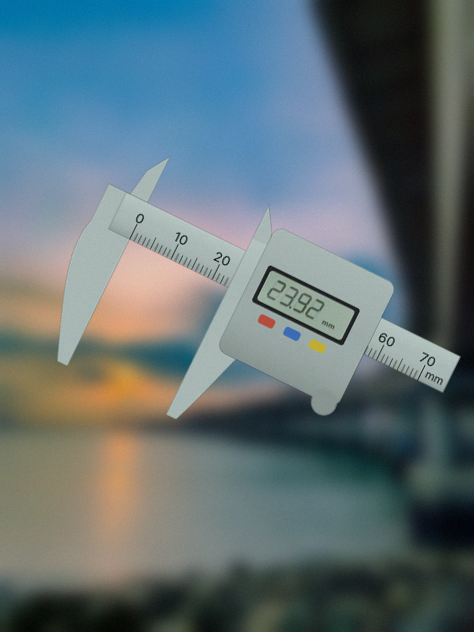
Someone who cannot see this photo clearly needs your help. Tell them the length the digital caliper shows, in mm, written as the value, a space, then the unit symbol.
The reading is 23.92 mm
